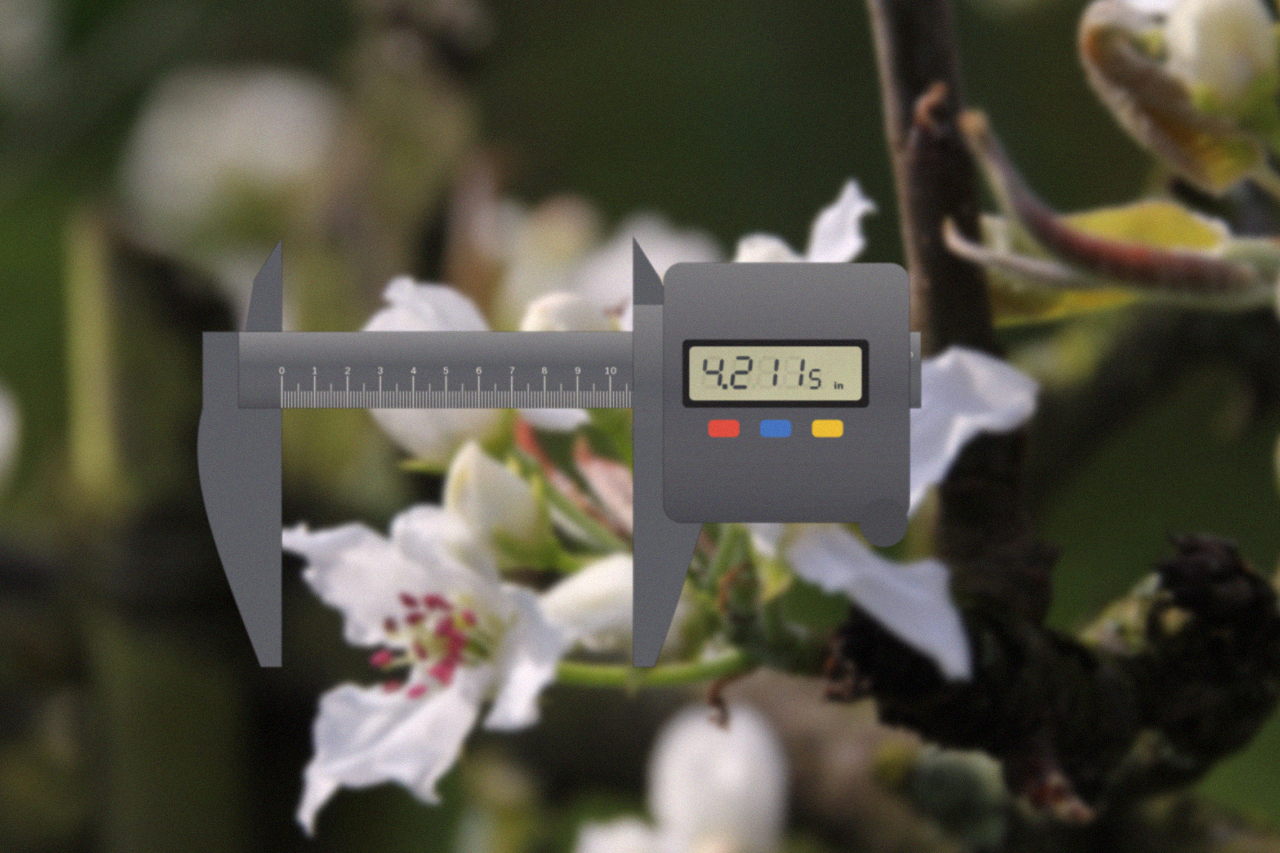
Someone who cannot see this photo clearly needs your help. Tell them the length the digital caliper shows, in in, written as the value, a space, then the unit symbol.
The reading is 4.2115 in
